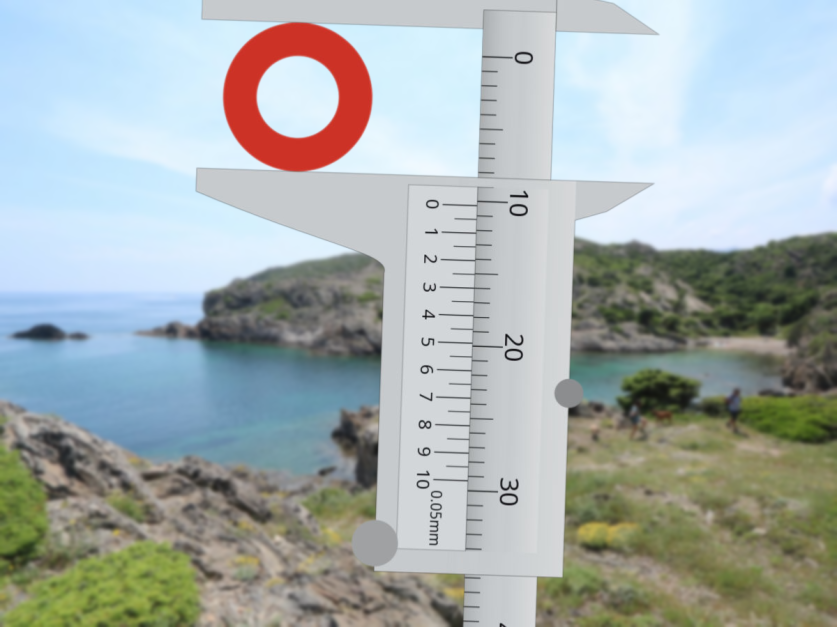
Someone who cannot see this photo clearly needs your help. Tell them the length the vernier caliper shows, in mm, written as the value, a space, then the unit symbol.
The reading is 10.3 mm
